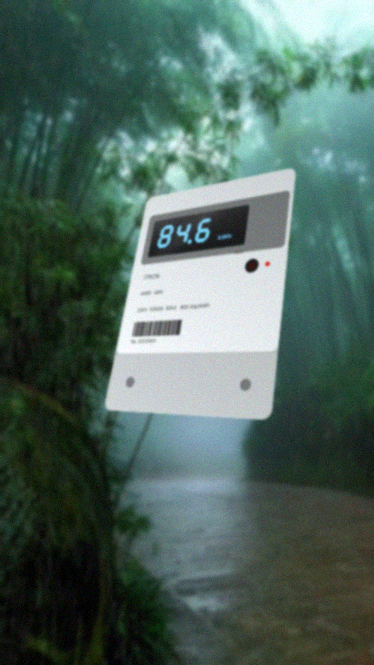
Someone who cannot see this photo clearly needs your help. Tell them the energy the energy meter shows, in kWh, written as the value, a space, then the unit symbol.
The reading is 84.6 kWh
